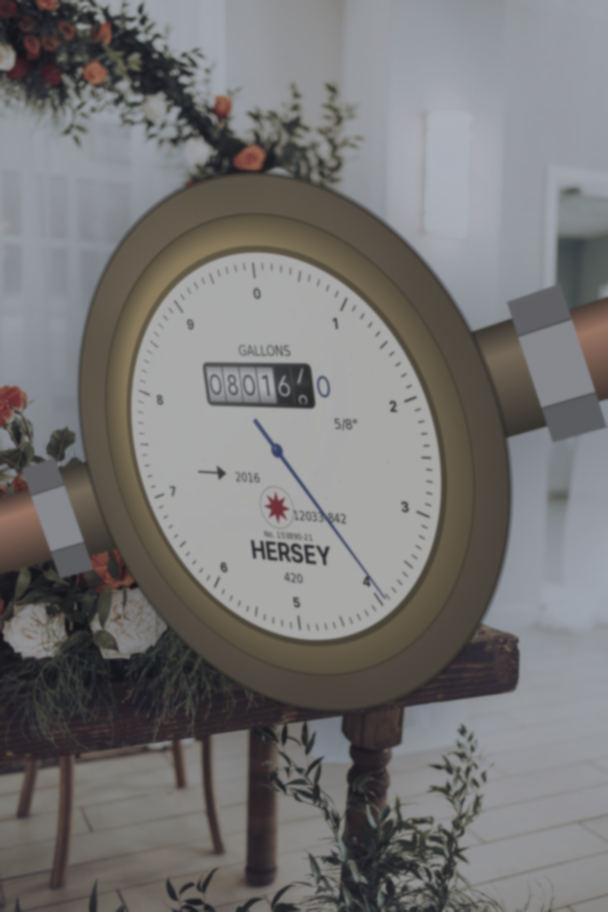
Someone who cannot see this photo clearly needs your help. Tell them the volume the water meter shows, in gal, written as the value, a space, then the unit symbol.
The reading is 801673.9 gal
